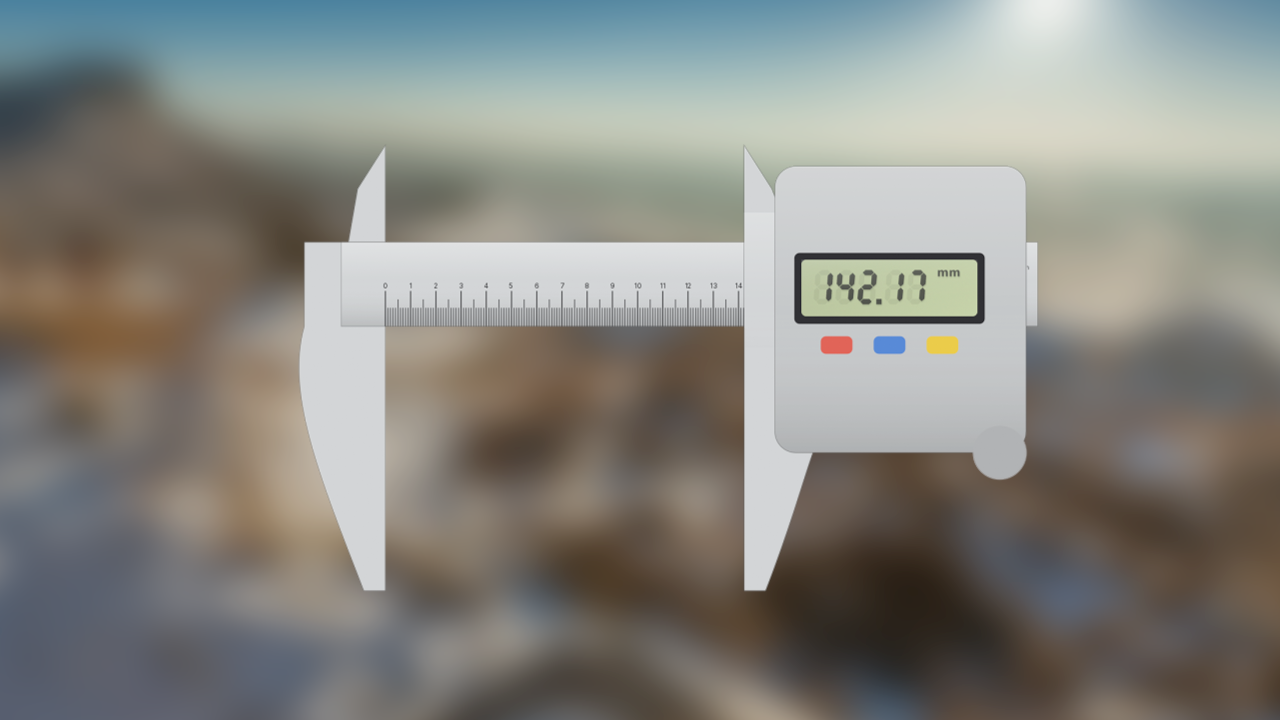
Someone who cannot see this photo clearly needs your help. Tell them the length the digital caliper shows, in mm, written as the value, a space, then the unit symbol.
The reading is 142.17 mm
